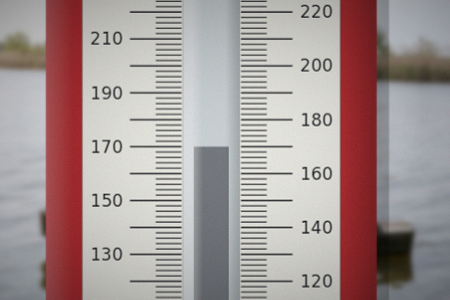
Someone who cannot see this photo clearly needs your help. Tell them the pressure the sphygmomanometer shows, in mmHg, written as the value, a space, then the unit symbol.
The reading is 170 mmHg
